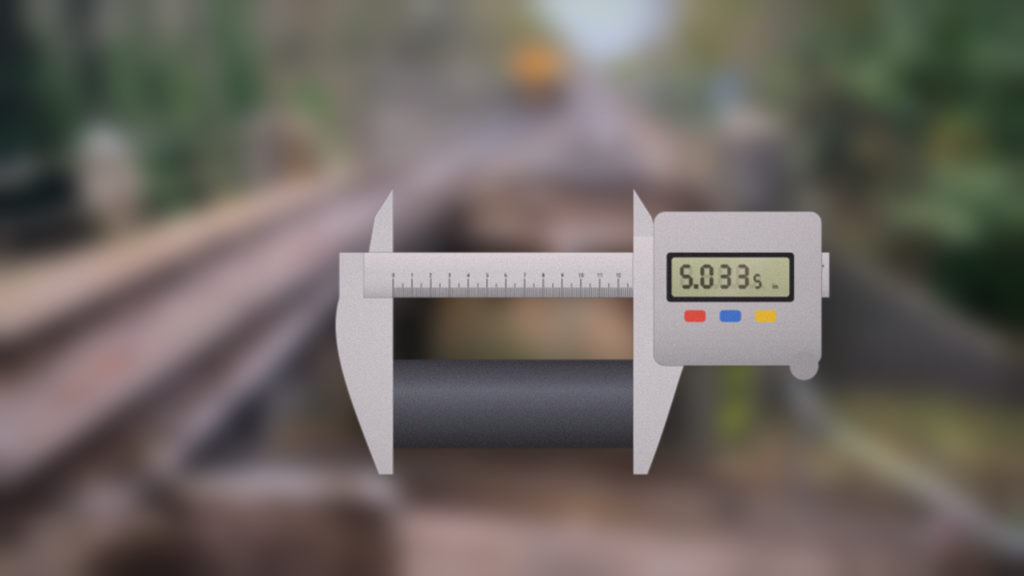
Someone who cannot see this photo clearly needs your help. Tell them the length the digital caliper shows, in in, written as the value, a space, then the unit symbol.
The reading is 5.0335 in
